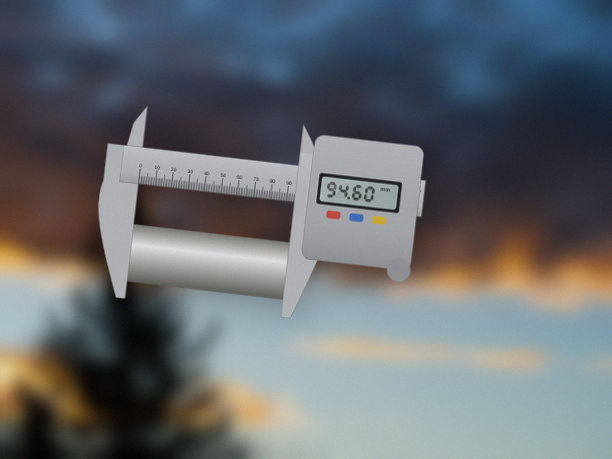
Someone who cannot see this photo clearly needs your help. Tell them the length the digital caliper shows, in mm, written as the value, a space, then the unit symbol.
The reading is 94.60 mm
